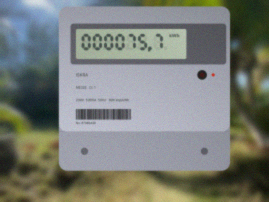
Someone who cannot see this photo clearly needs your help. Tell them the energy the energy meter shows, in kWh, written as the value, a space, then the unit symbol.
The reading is 75.7 kWh
